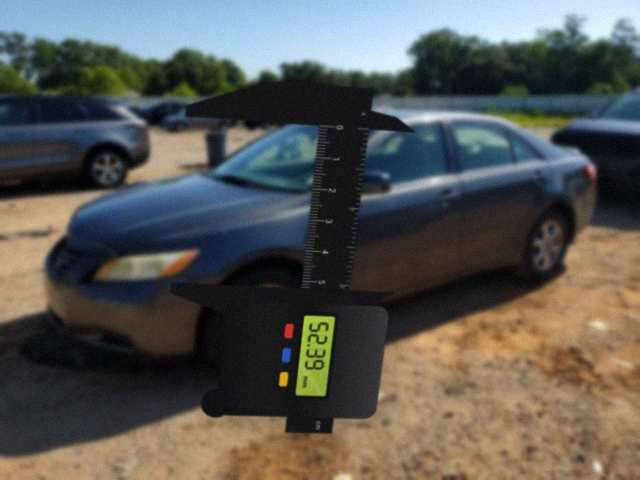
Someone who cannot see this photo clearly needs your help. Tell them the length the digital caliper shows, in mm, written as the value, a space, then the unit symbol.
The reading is 52.39 mm
